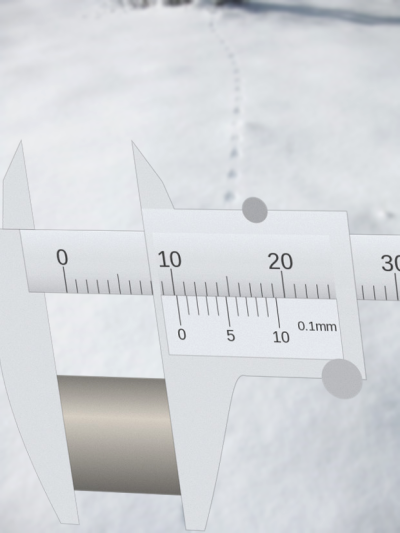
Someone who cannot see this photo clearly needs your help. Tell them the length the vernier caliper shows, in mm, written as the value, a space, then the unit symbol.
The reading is 10.2 mm
